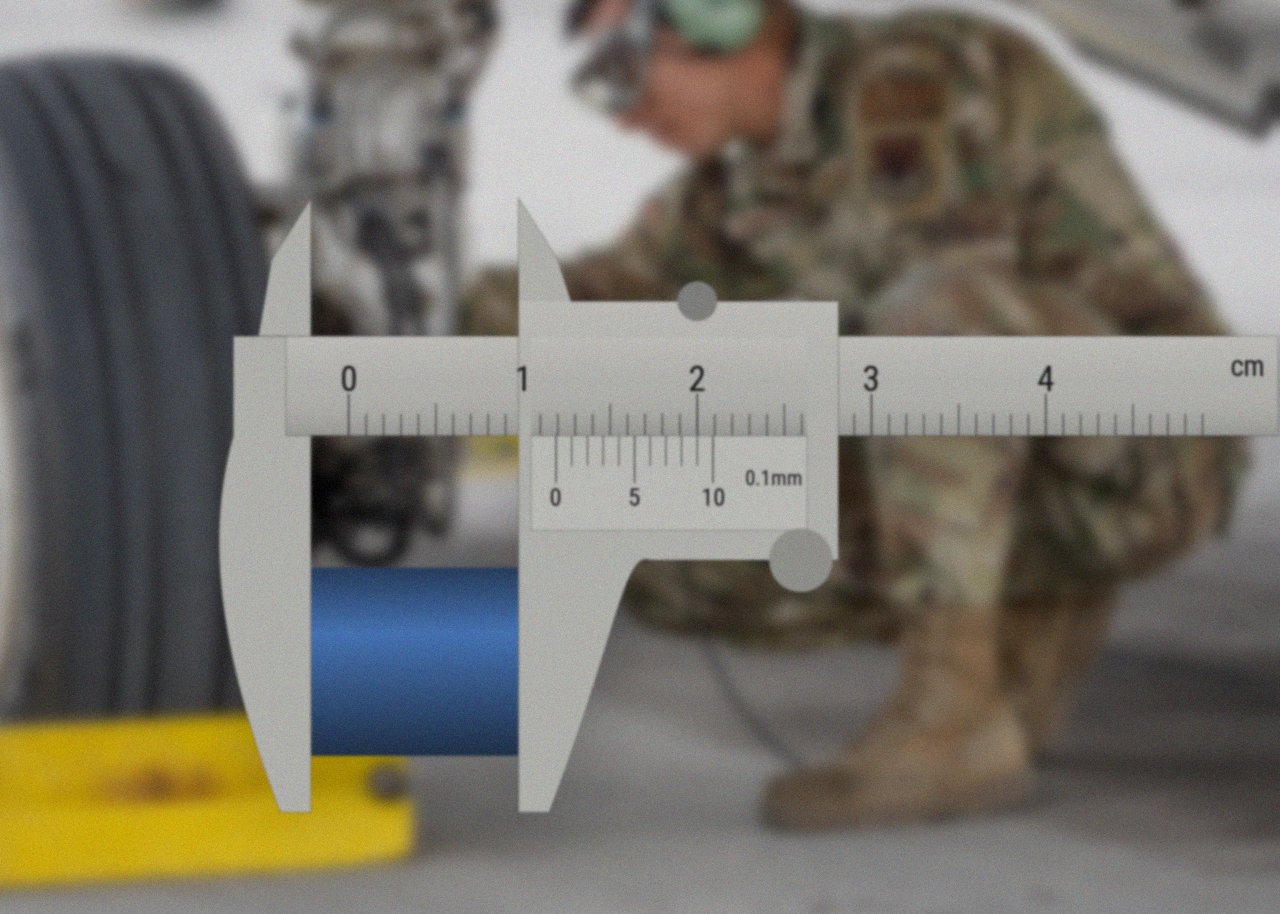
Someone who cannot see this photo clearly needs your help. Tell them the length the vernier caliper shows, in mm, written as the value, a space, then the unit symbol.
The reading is 11.9 mm
